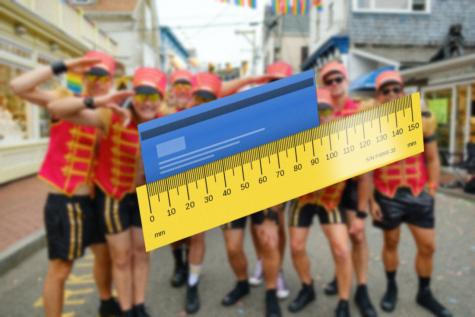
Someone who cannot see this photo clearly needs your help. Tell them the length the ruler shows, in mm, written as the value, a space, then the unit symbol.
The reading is 95 mm
